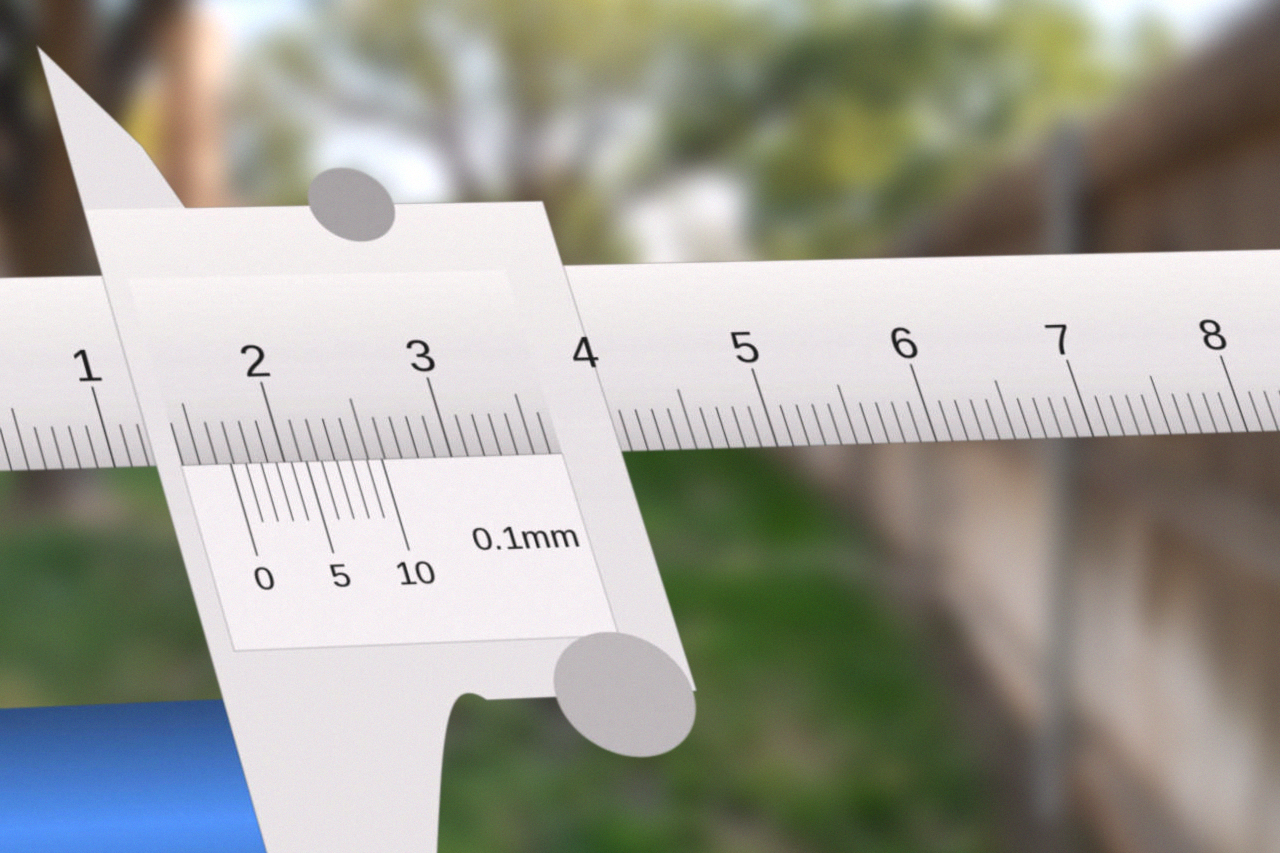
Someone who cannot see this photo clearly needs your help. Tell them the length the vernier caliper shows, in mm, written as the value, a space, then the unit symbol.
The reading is 16.8 mm
